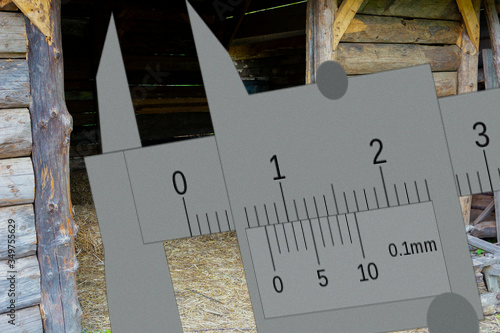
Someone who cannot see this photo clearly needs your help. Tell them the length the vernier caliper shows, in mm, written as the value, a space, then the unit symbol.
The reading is 7.6 mm
